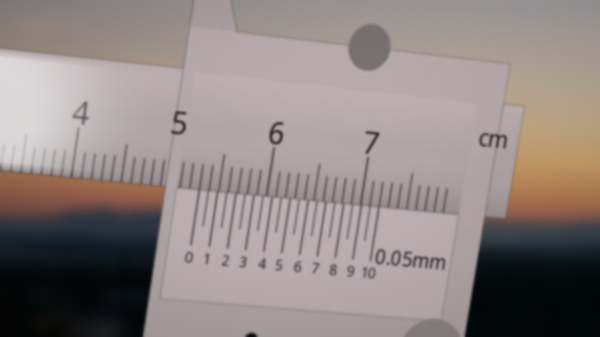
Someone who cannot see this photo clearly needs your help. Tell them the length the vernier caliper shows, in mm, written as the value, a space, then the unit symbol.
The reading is 53.0 mm
